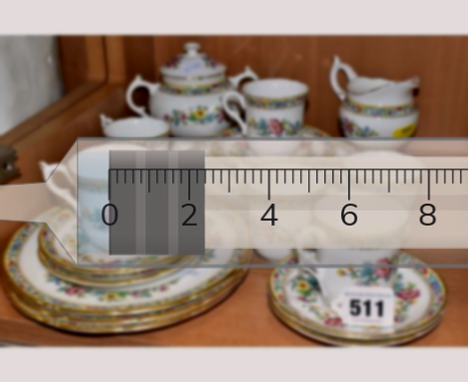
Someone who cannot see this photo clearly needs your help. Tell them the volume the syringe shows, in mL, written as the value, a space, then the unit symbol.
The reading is 0 mL
